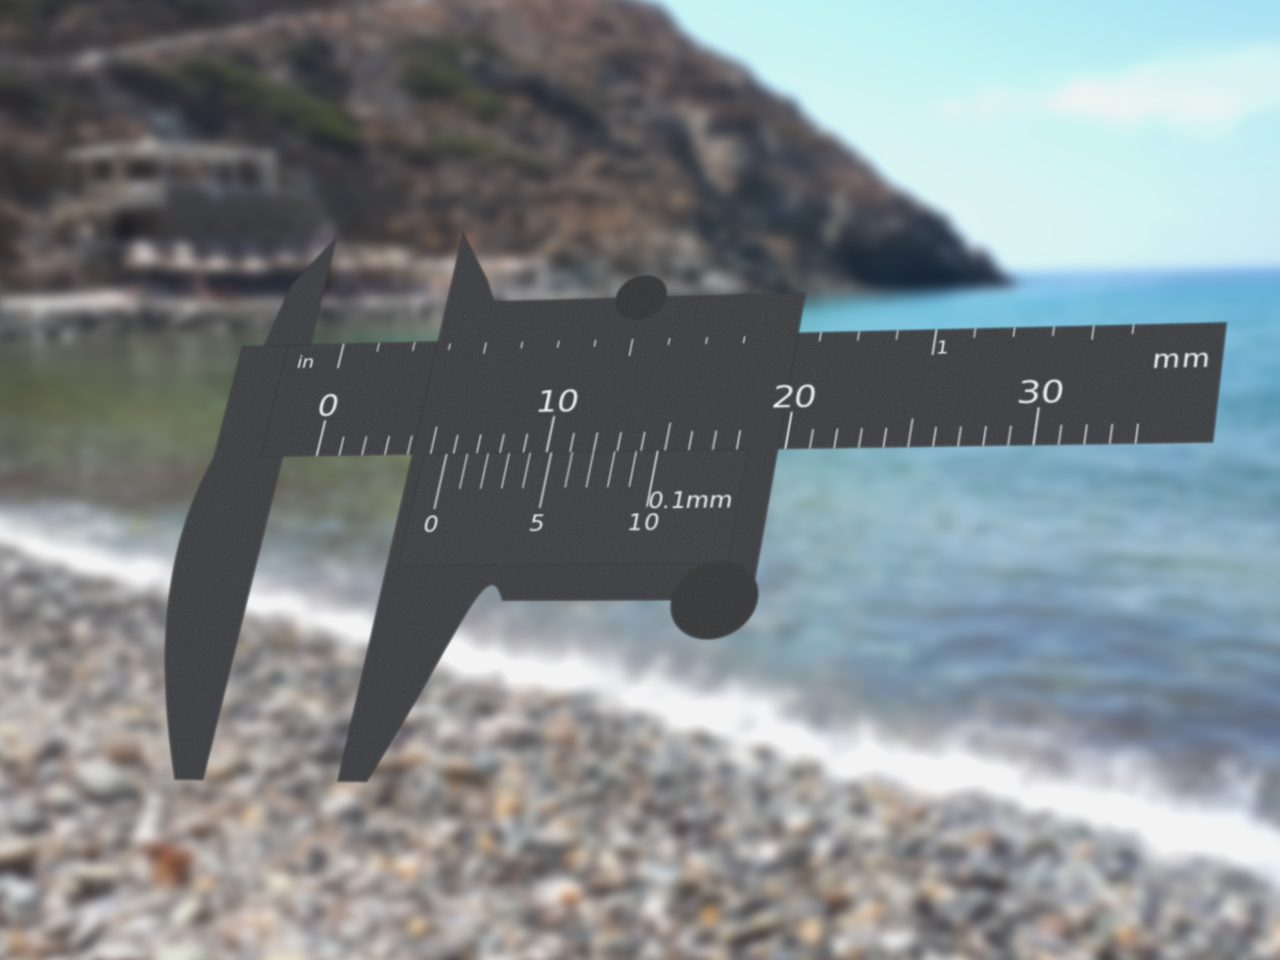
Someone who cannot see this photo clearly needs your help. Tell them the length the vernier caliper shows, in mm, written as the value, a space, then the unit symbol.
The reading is 5.7 mm
